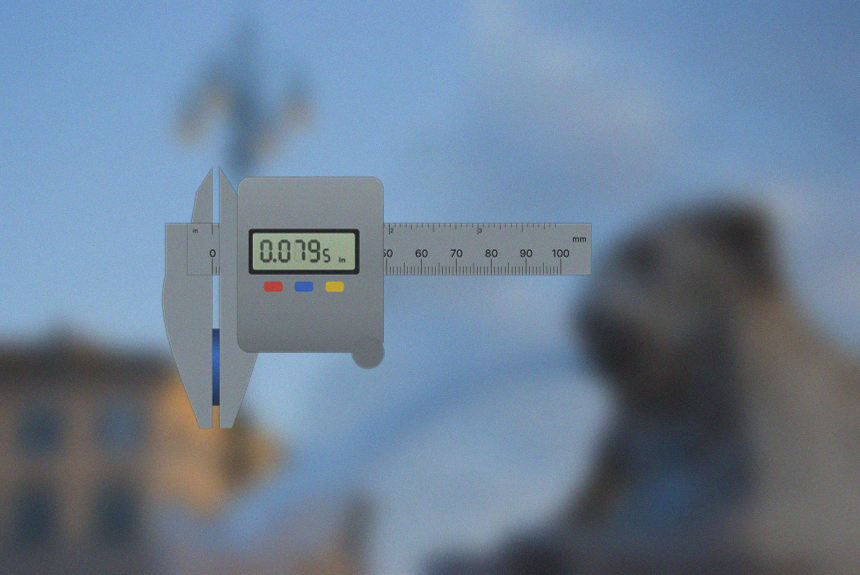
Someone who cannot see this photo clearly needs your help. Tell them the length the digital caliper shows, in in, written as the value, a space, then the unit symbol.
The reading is 0.0795 in
